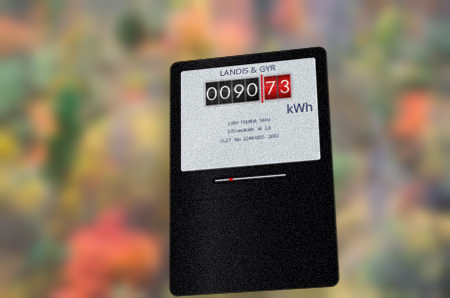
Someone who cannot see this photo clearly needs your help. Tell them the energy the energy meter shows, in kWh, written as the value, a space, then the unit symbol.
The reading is 90.73 kWh
